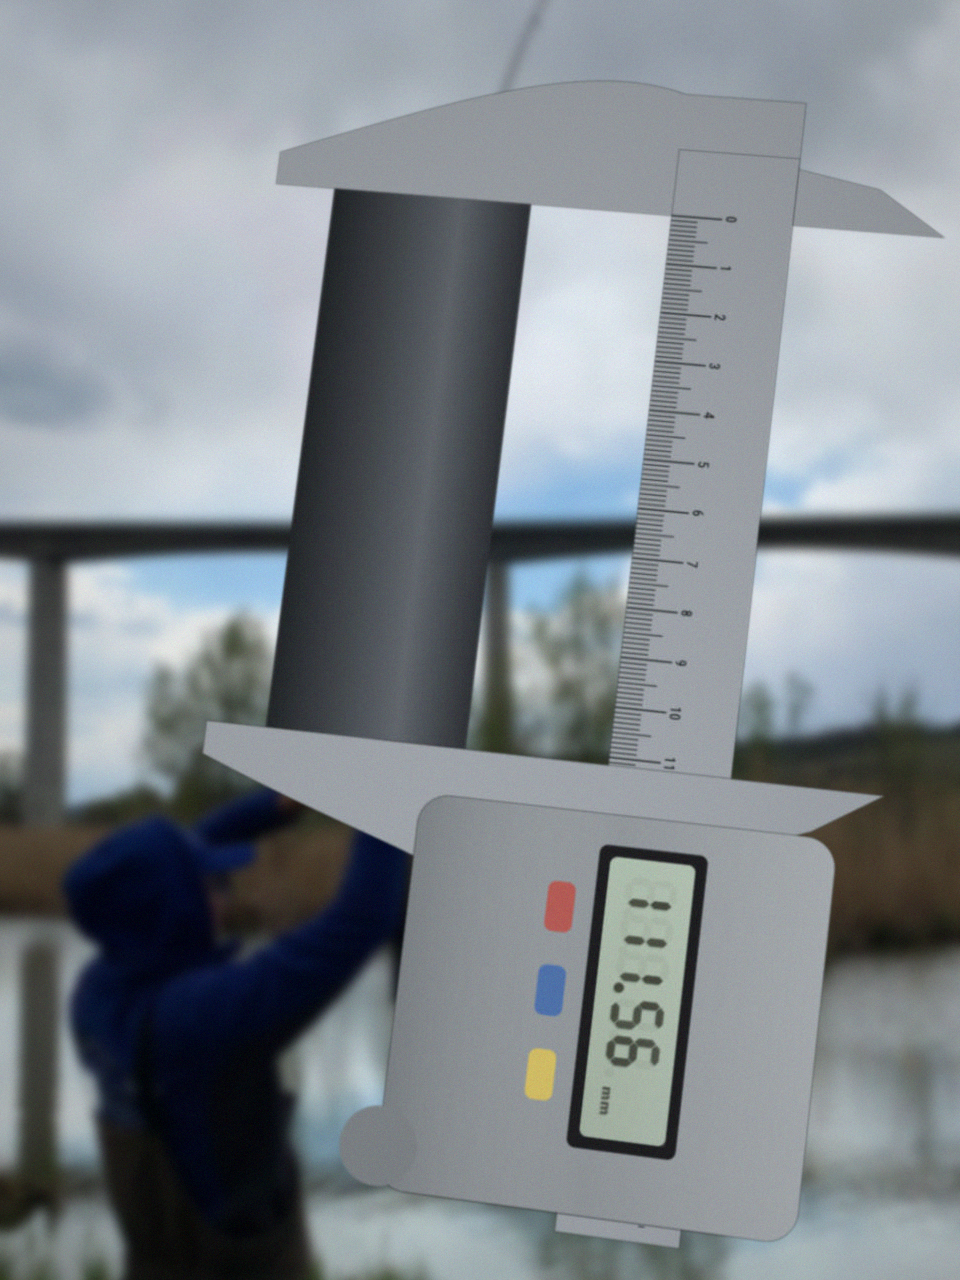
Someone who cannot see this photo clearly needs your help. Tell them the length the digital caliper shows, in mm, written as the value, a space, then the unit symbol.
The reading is 111.56 mm
